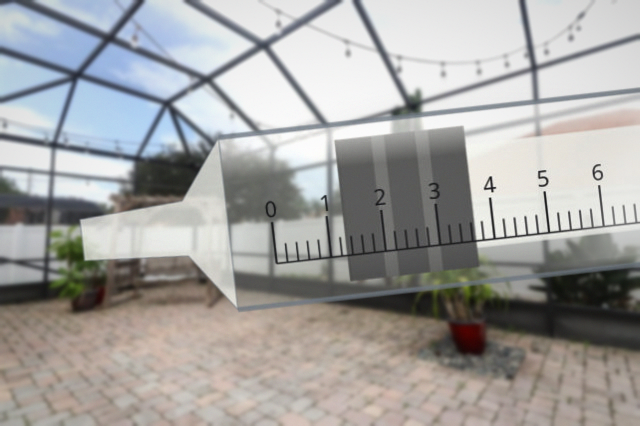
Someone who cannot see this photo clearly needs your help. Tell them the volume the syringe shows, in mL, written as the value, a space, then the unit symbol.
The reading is 1.3 mL
